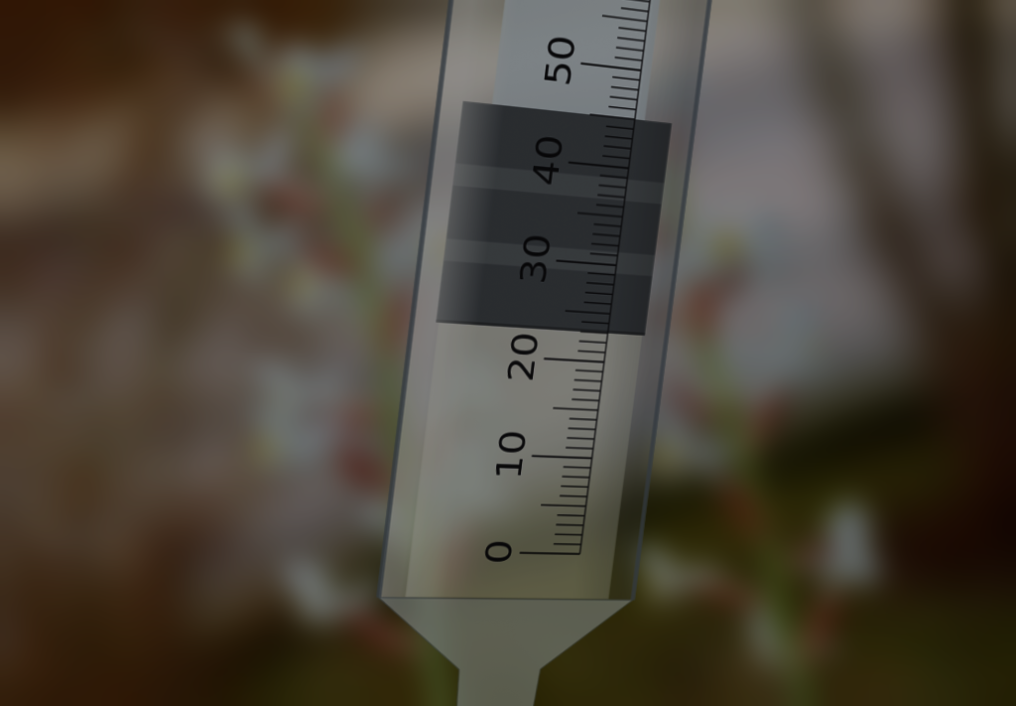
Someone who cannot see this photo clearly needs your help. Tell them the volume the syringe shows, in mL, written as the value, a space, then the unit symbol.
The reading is 23 mL
